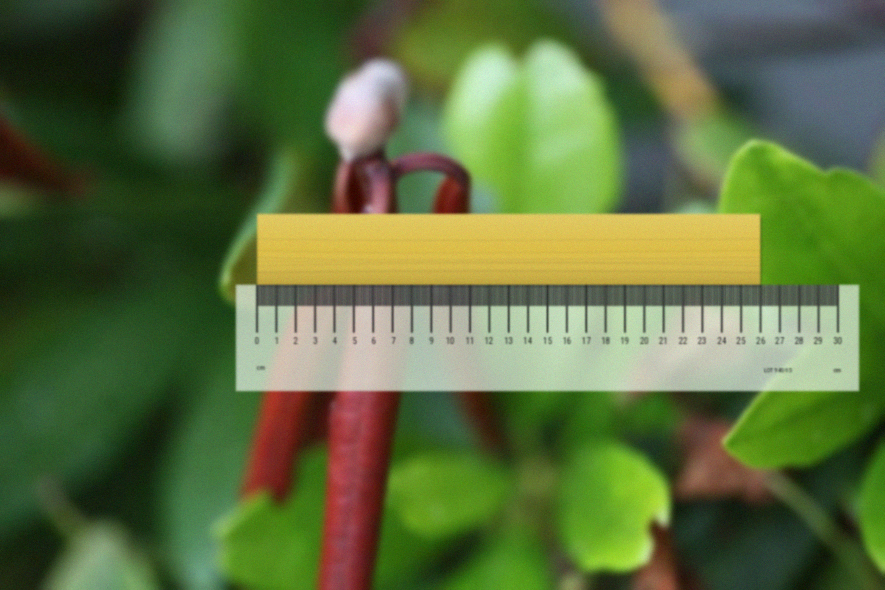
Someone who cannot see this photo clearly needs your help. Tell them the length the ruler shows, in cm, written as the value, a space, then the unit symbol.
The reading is 26 cm
